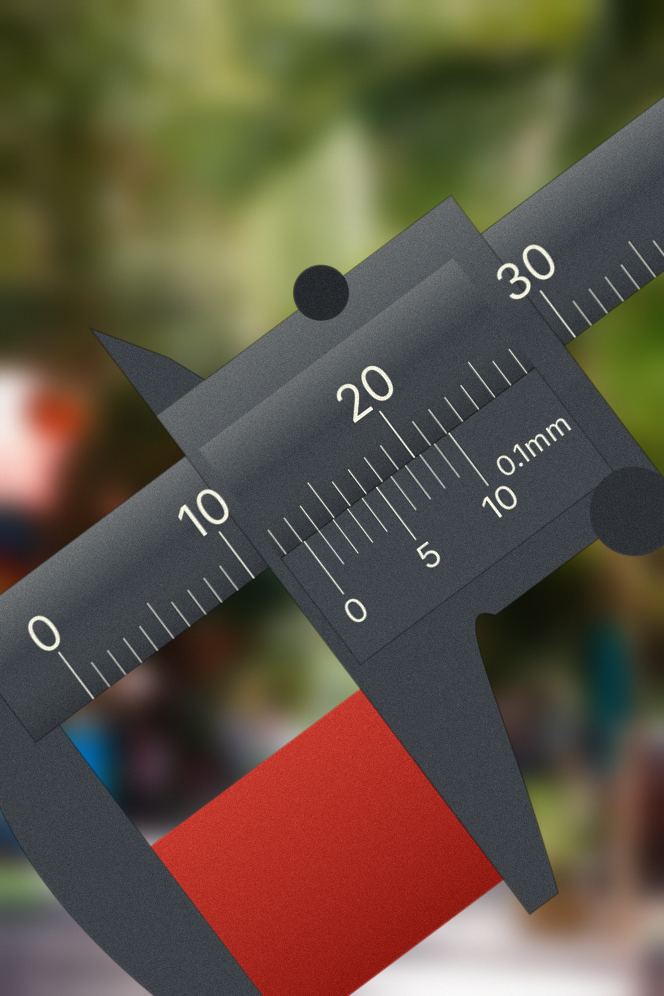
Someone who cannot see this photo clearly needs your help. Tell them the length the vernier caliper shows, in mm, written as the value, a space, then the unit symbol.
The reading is 13.1 mm
